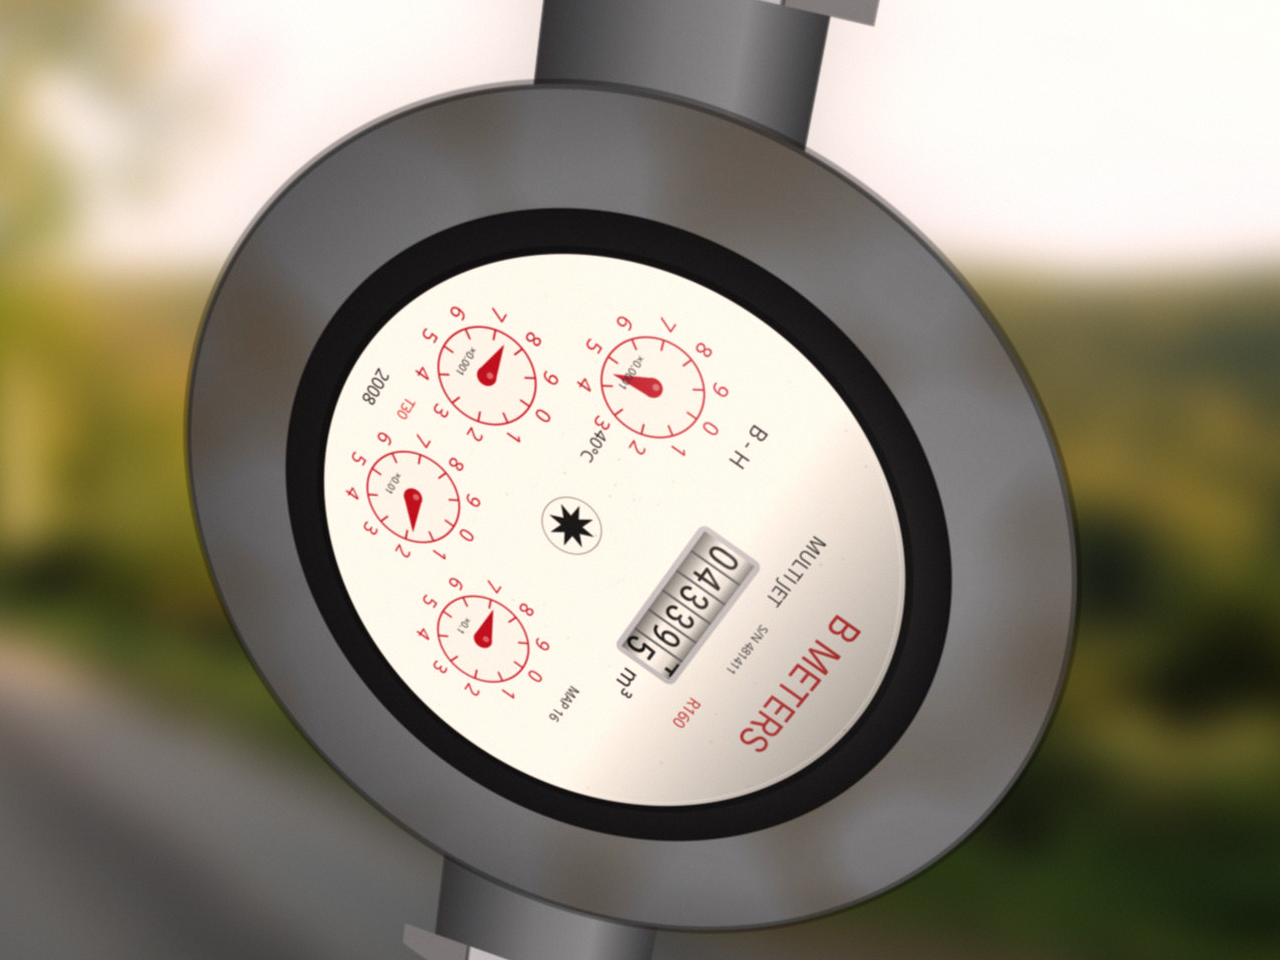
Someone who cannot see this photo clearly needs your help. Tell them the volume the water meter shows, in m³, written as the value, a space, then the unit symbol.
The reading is 43394.7174 m³
